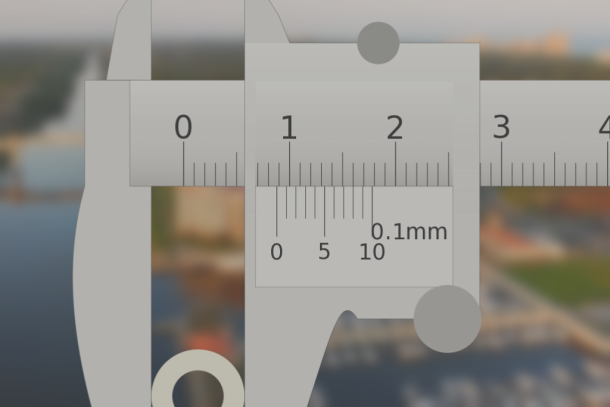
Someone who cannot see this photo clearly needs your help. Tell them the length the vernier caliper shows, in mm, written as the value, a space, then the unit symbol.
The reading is 8.8 mm
